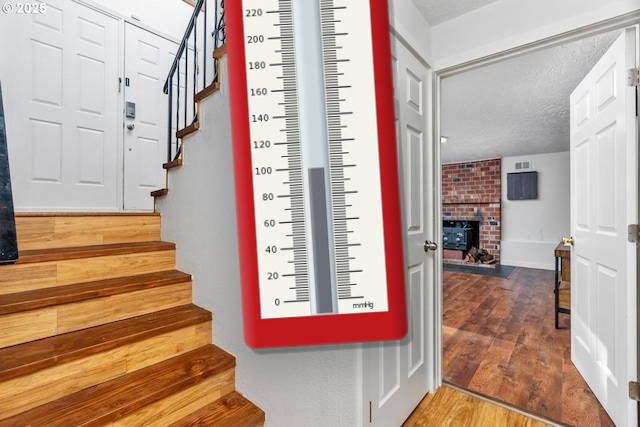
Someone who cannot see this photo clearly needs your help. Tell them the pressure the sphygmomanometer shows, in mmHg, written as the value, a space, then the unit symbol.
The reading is 100 mmHg
